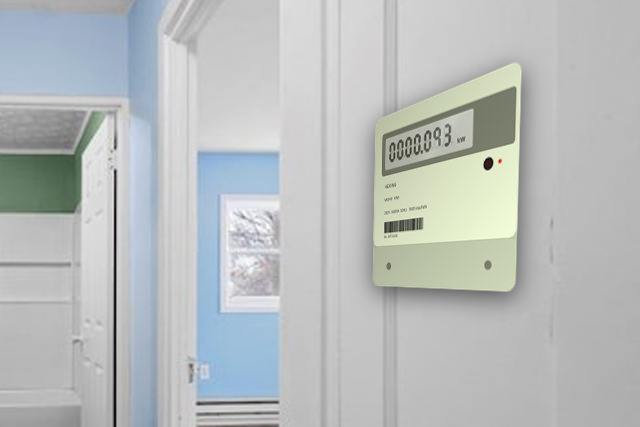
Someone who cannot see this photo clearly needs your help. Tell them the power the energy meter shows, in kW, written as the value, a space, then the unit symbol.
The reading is 0.093 kW
